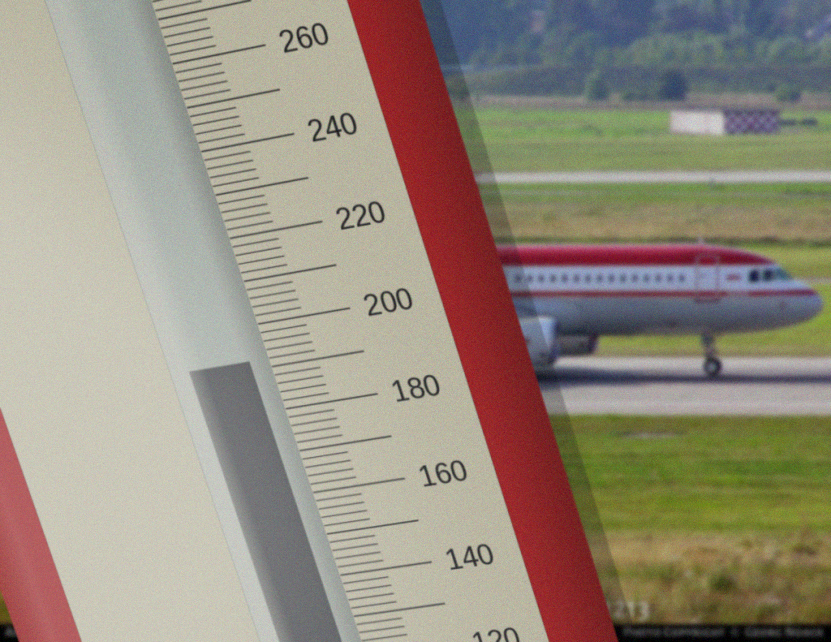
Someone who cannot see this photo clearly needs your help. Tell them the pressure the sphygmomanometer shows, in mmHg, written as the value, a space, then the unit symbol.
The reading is 192 mmHg
